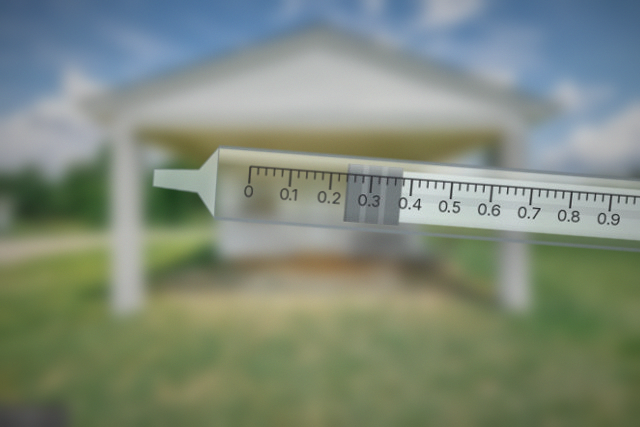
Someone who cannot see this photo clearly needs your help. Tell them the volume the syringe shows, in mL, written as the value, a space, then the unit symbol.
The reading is 0.24 mL
